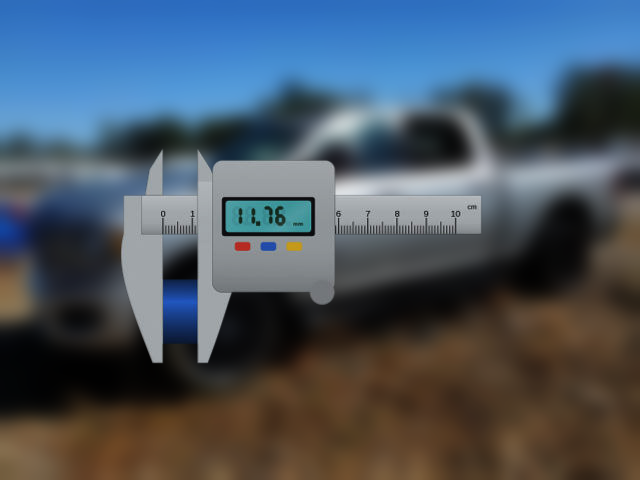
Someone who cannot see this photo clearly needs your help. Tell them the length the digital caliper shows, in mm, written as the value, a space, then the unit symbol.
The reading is 11.76 mm
